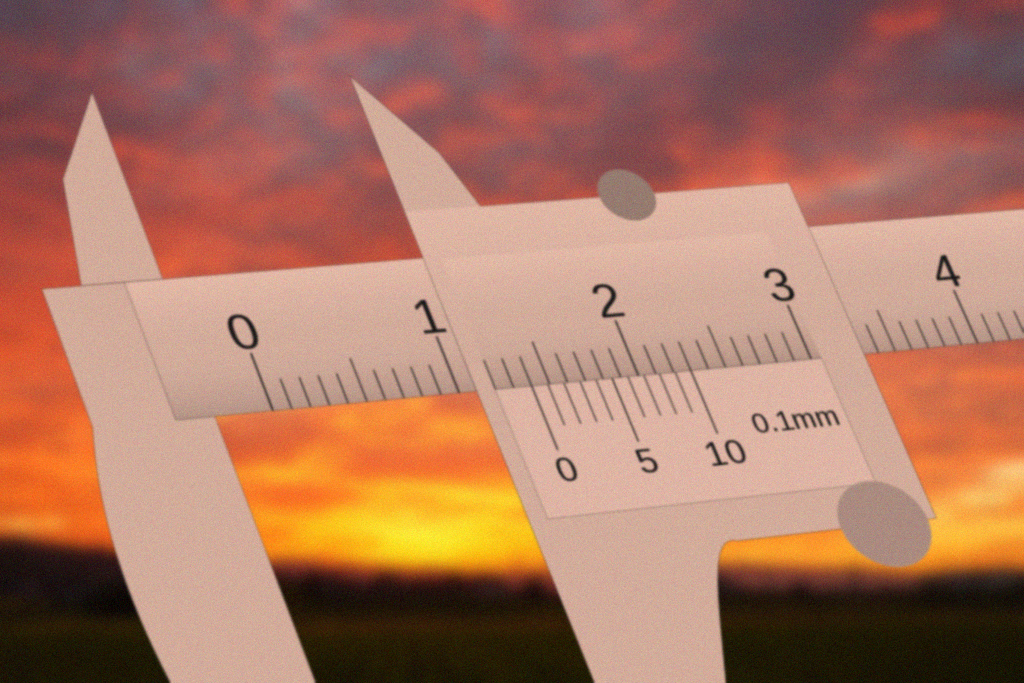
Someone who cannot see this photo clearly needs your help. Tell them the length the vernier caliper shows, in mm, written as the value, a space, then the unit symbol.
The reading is 14.0 mm
